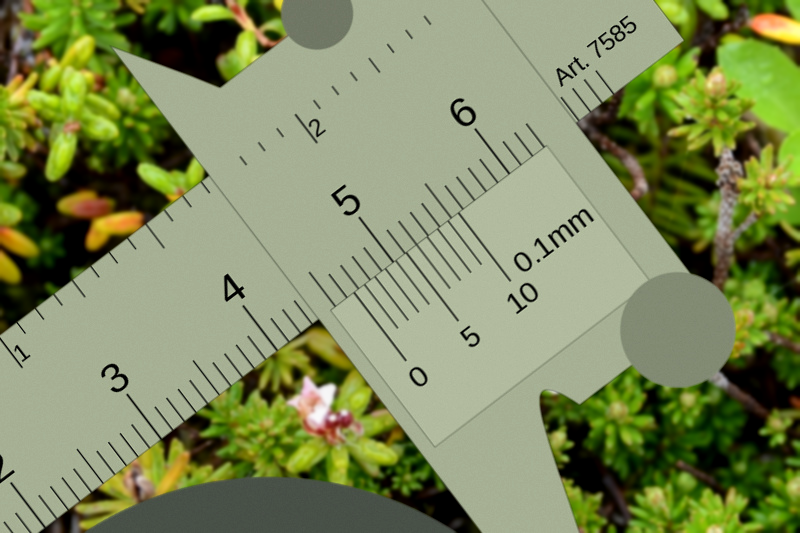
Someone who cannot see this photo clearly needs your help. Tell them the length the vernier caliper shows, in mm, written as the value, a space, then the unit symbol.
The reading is 46.6 mm
